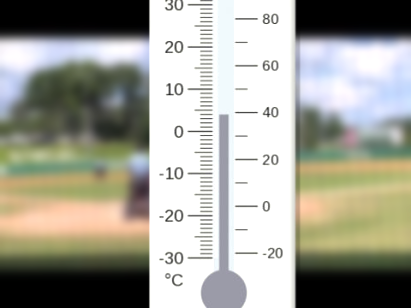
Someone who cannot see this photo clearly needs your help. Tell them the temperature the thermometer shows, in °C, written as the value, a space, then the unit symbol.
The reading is 4 °C
